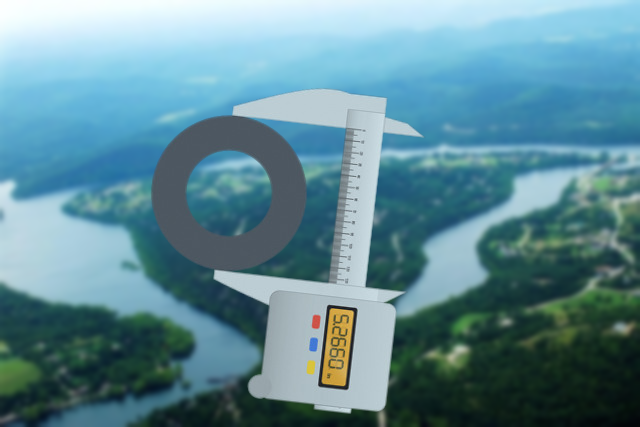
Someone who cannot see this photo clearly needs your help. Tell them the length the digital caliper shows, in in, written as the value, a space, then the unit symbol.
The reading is 5.2660 in
